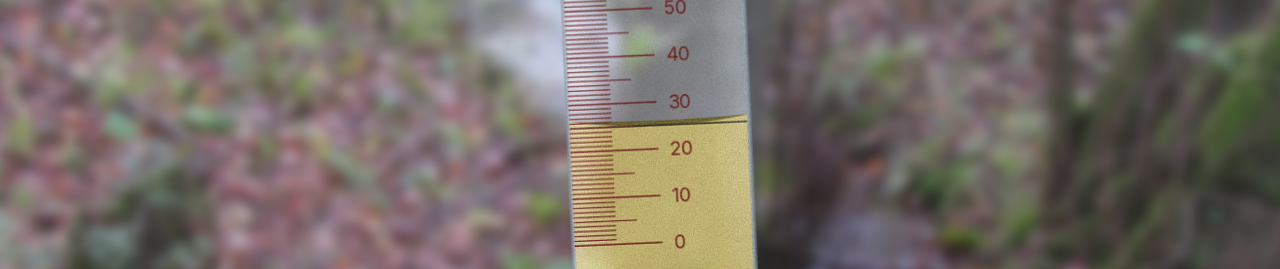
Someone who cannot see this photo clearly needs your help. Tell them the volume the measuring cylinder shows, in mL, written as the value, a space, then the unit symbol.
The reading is 25 mL
